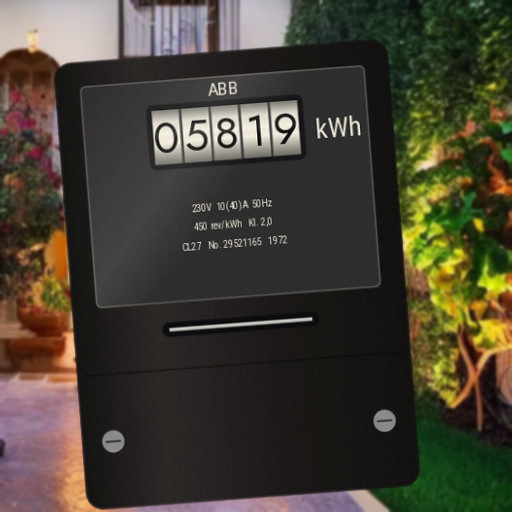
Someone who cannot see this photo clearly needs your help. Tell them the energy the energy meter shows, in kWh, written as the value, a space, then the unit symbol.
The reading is 5819 kWh
